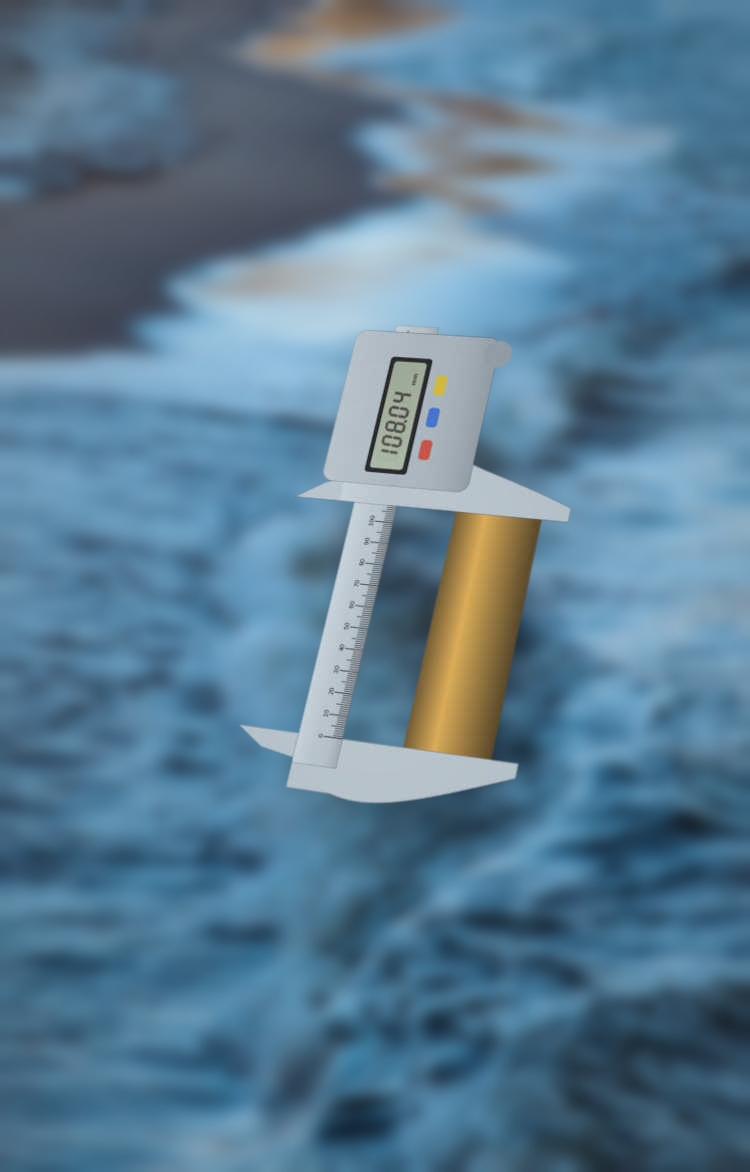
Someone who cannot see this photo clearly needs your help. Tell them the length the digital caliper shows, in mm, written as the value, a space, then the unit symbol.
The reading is 108.04 mm
